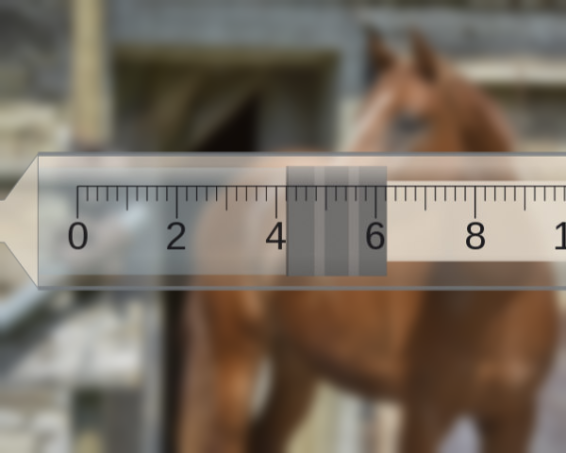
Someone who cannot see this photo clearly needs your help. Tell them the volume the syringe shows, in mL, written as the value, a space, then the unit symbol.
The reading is 4.2 mL
